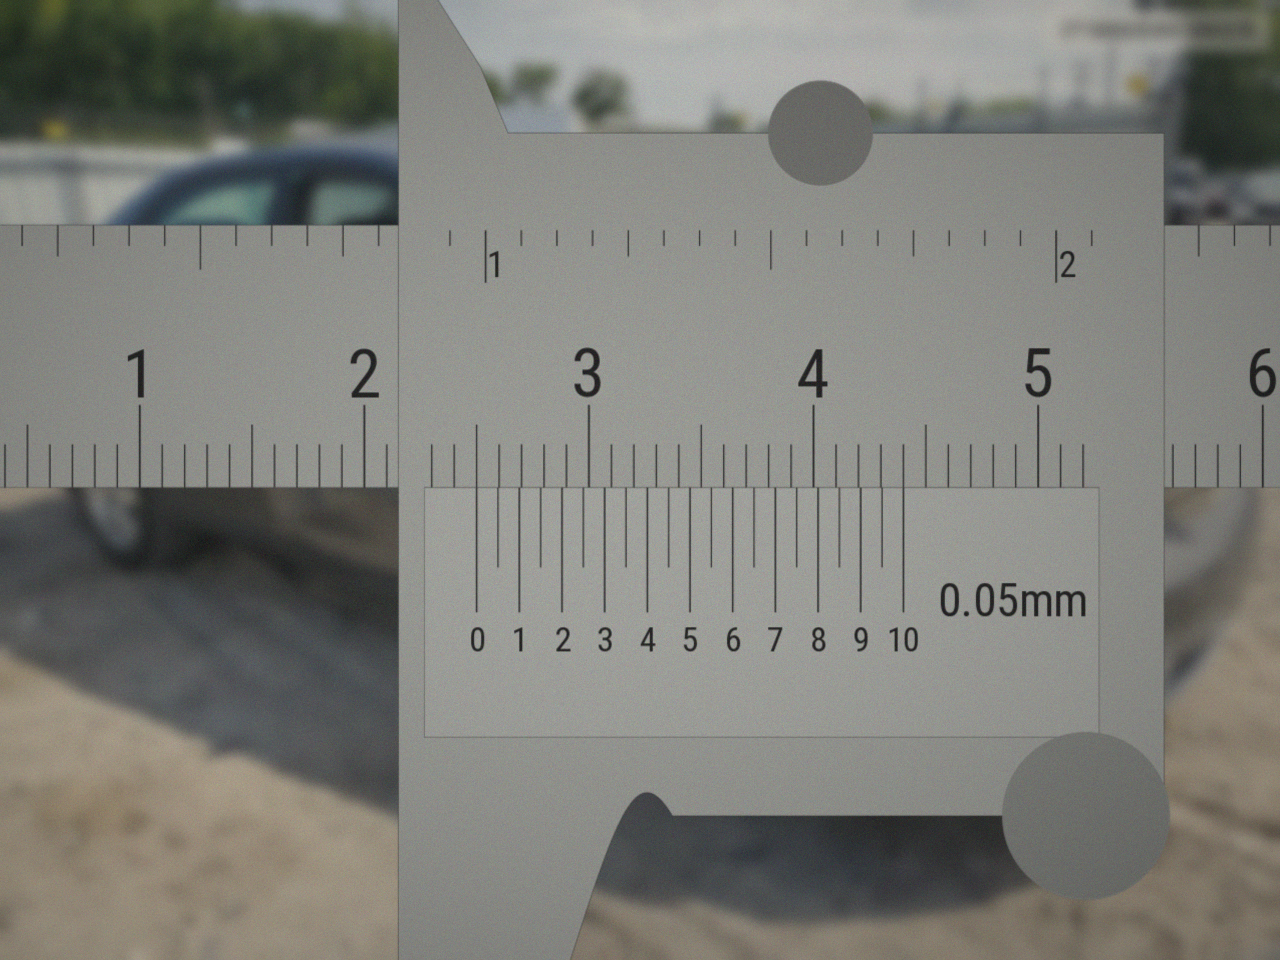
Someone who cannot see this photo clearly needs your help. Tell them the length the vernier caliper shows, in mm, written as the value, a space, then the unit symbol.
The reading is 25.0 mm
